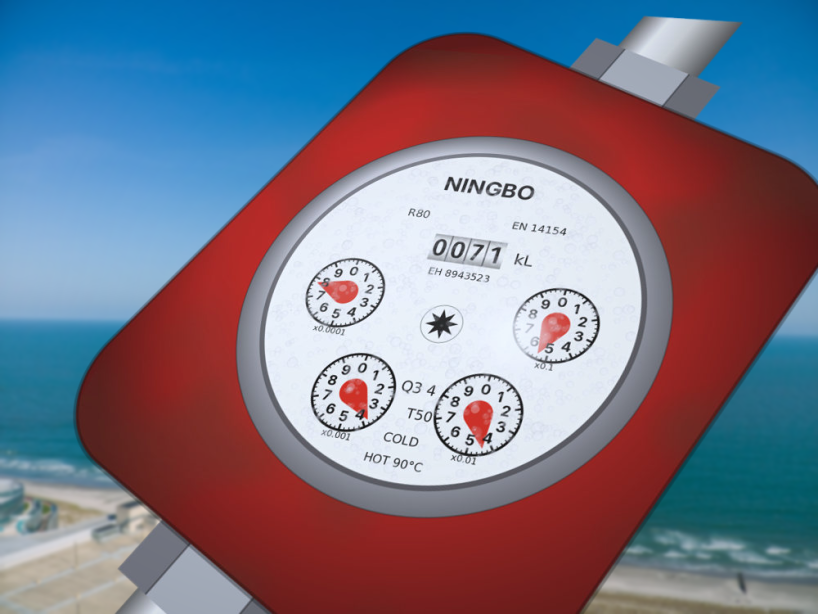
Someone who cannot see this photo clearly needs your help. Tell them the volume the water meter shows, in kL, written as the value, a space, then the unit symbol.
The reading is 71.5437 kL
